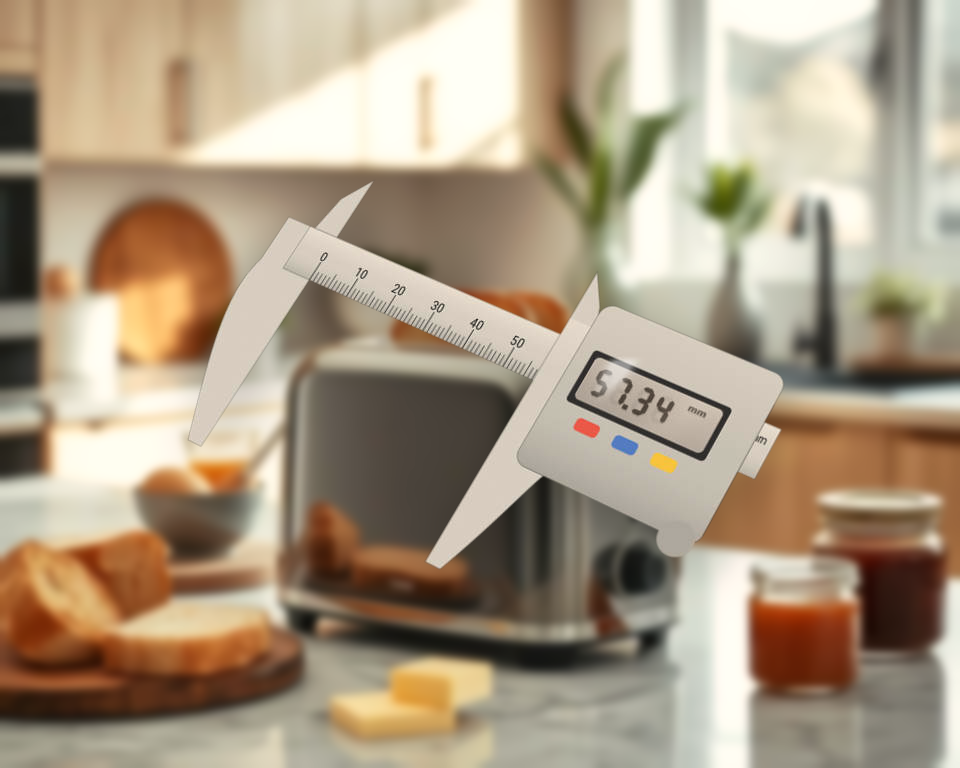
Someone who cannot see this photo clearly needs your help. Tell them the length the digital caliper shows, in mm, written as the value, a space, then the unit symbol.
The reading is 57.34 mm
